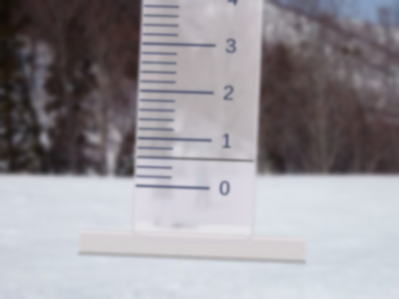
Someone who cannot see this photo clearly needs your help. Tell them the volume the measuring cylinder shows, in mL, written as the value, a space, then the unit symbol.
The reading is 0.6 mL
